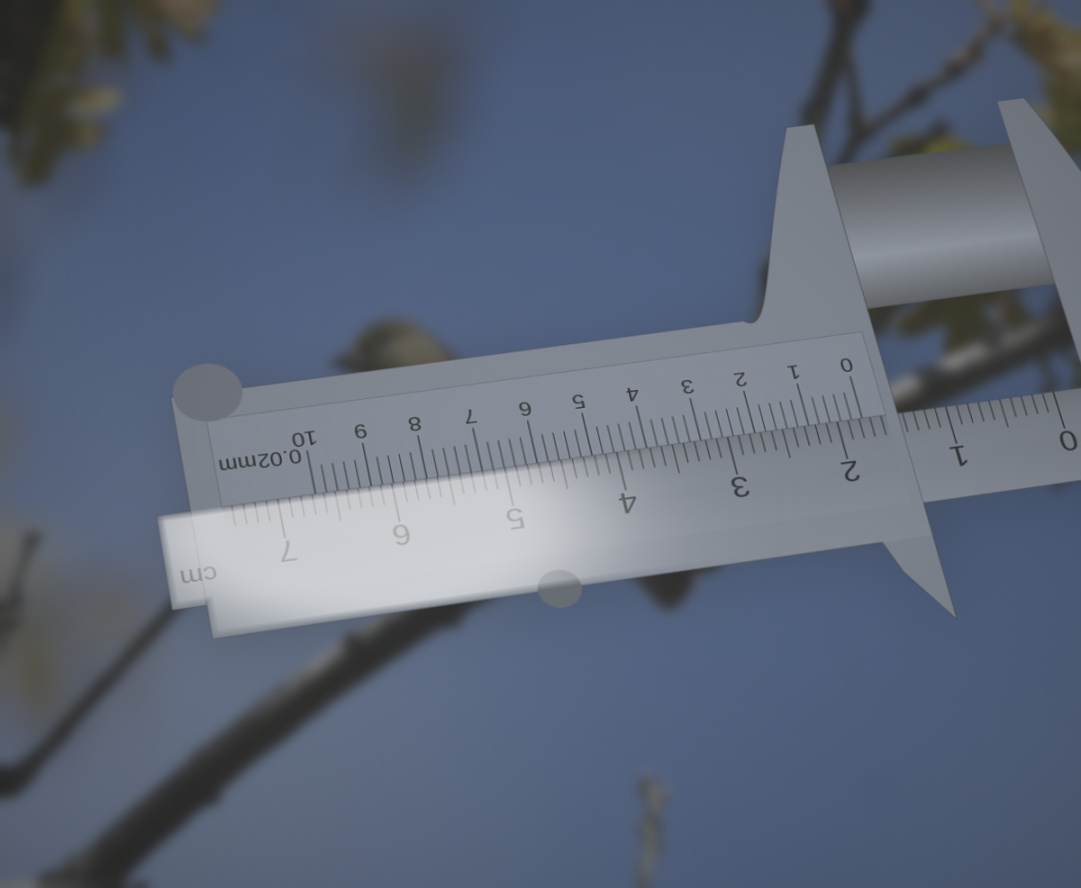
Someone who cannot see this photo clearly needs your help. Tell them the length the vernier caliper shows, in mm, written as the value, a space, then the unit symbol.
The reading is 17.7 mm
